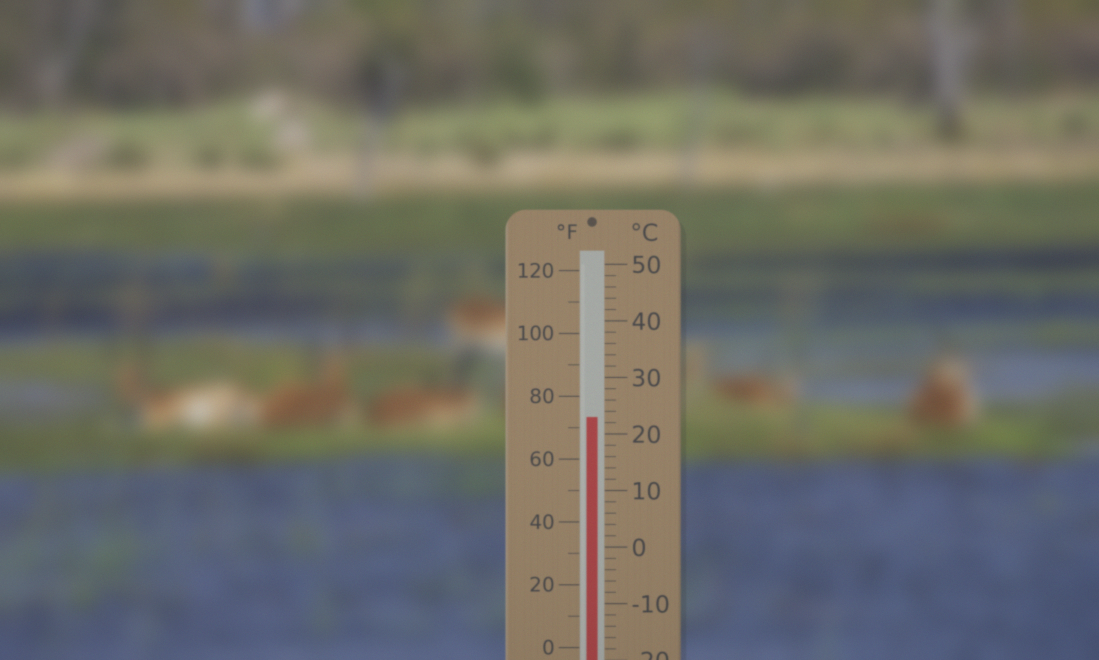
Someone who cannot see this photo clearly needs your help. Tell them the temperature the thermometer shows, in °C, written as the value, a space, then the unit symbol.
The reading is 23 °C
